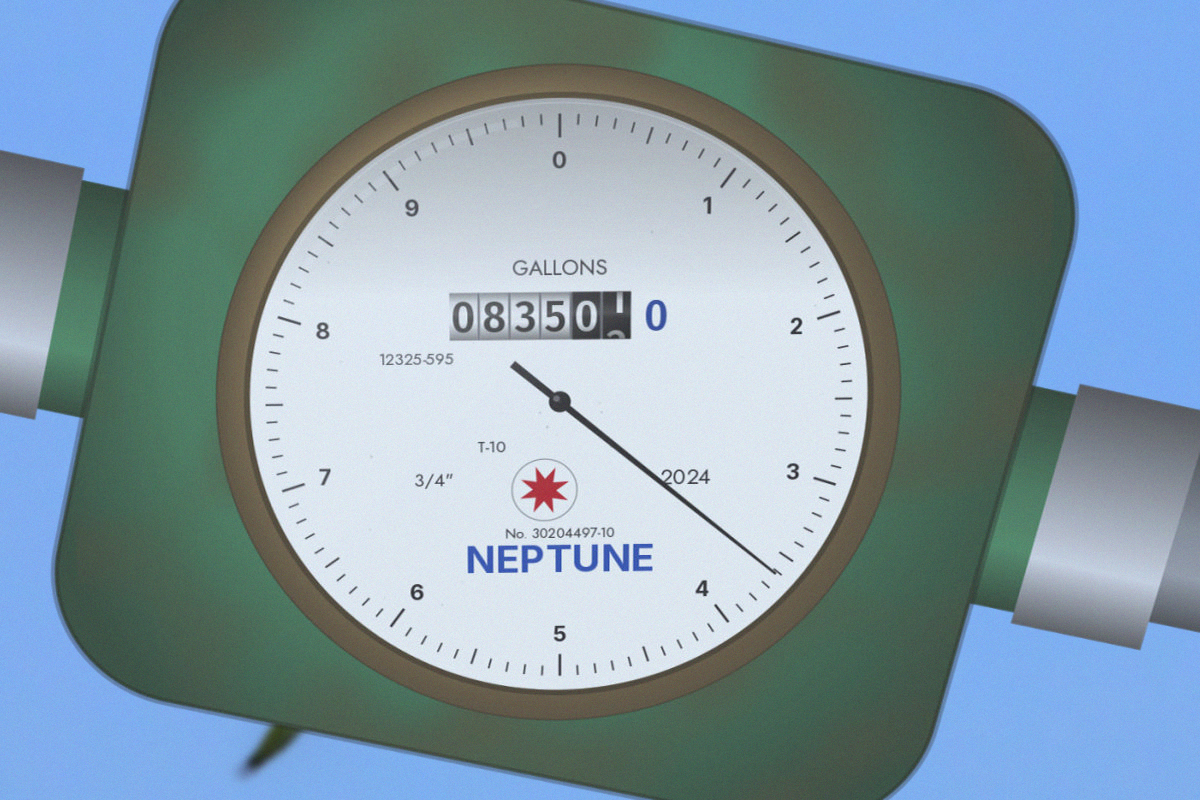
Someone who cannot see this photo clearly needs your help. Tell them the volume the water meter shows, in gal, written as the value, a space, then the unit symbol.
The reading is 835013.6 gal
